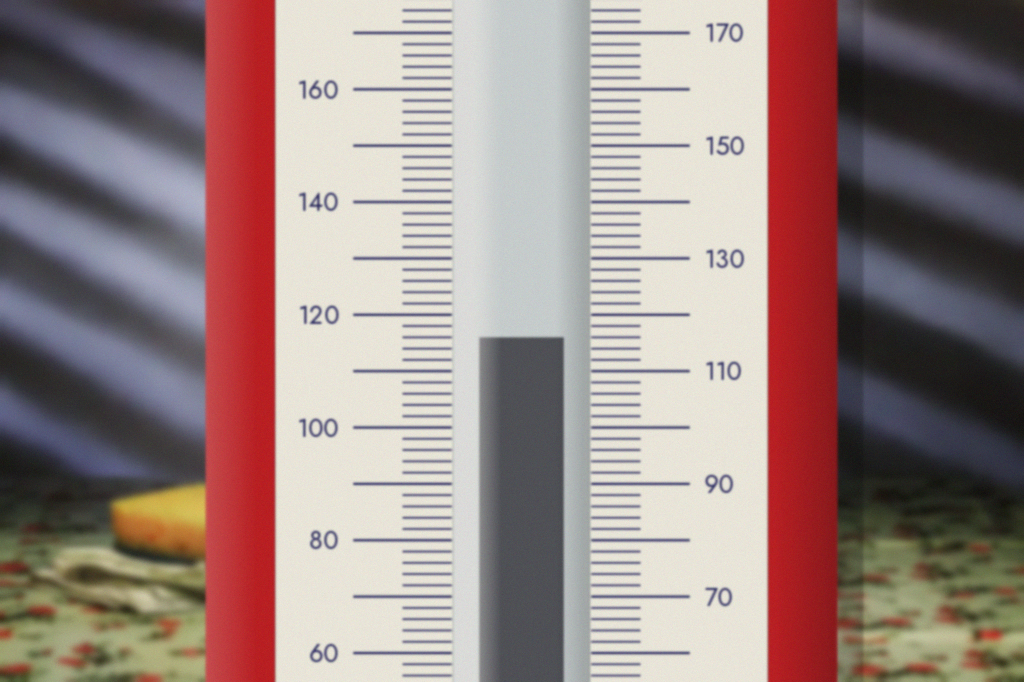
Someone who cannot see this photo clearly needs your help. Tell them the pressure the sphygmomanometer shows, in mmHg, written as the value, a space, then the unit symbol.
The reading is 116 mmHg
